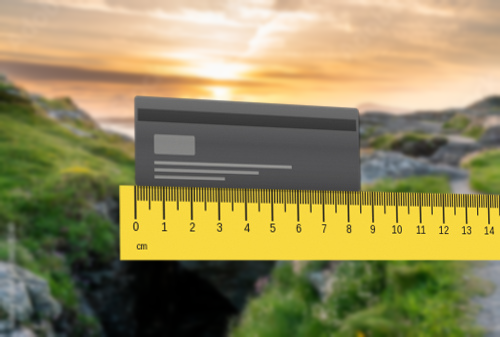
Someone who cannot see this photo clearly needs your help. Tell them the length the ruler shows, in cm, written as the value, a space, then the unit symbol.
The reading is 8.5 cm
